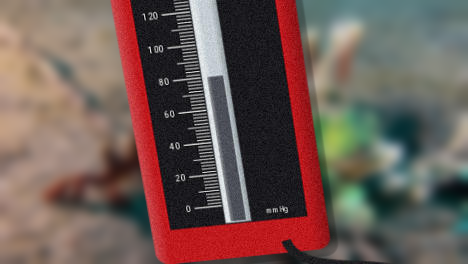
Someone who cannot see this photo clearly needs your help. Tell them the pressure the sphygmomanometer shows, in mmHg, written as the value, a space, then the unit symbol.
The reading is 80 mmHg
